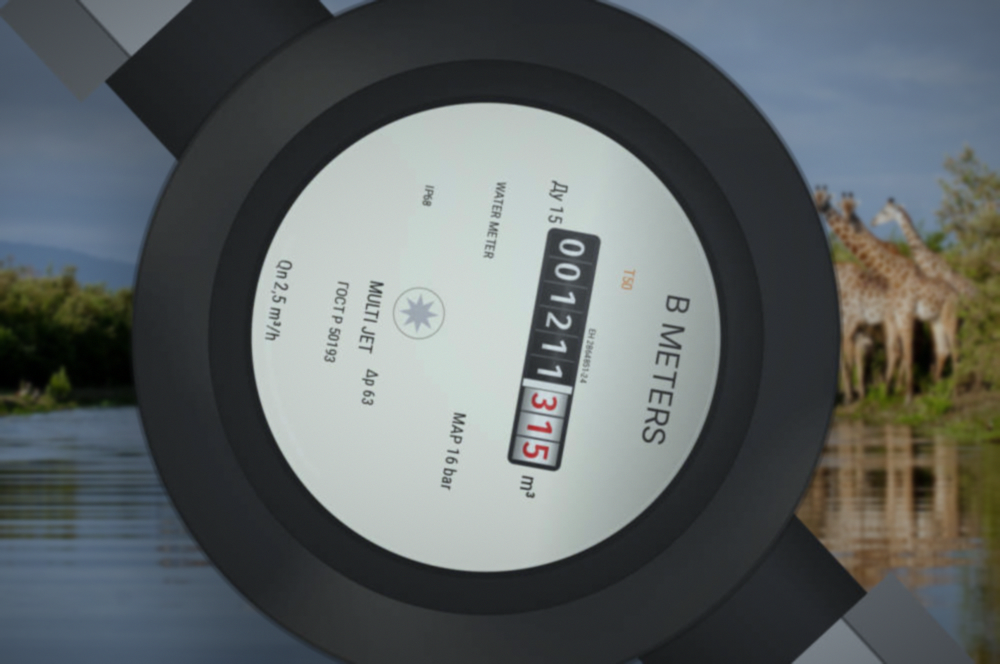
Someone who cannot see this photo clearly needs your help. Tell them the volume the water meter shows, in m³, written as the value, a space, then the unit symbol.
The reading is 1211.315 m³
